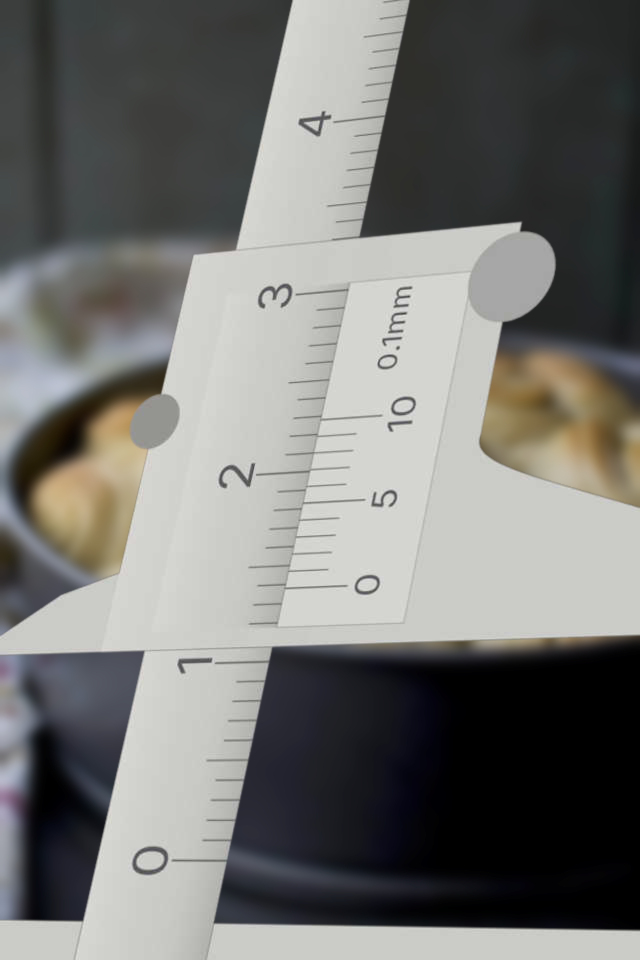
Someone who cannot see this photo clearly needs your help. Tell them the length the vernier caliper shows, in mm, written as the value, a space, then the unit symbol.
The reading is 13.8 mm
